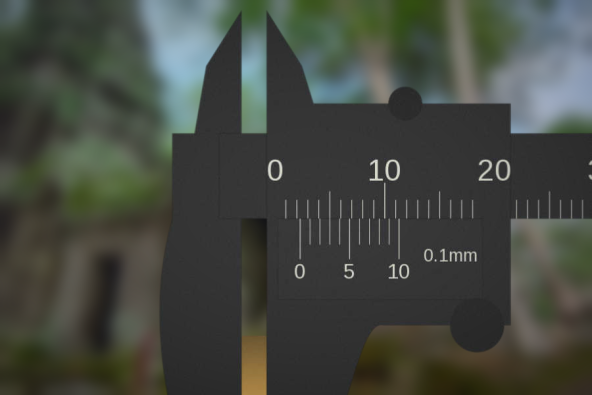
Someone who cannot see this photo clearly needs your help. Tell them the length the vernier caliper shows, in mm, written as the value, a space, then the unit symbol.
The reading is 2.3 mm
